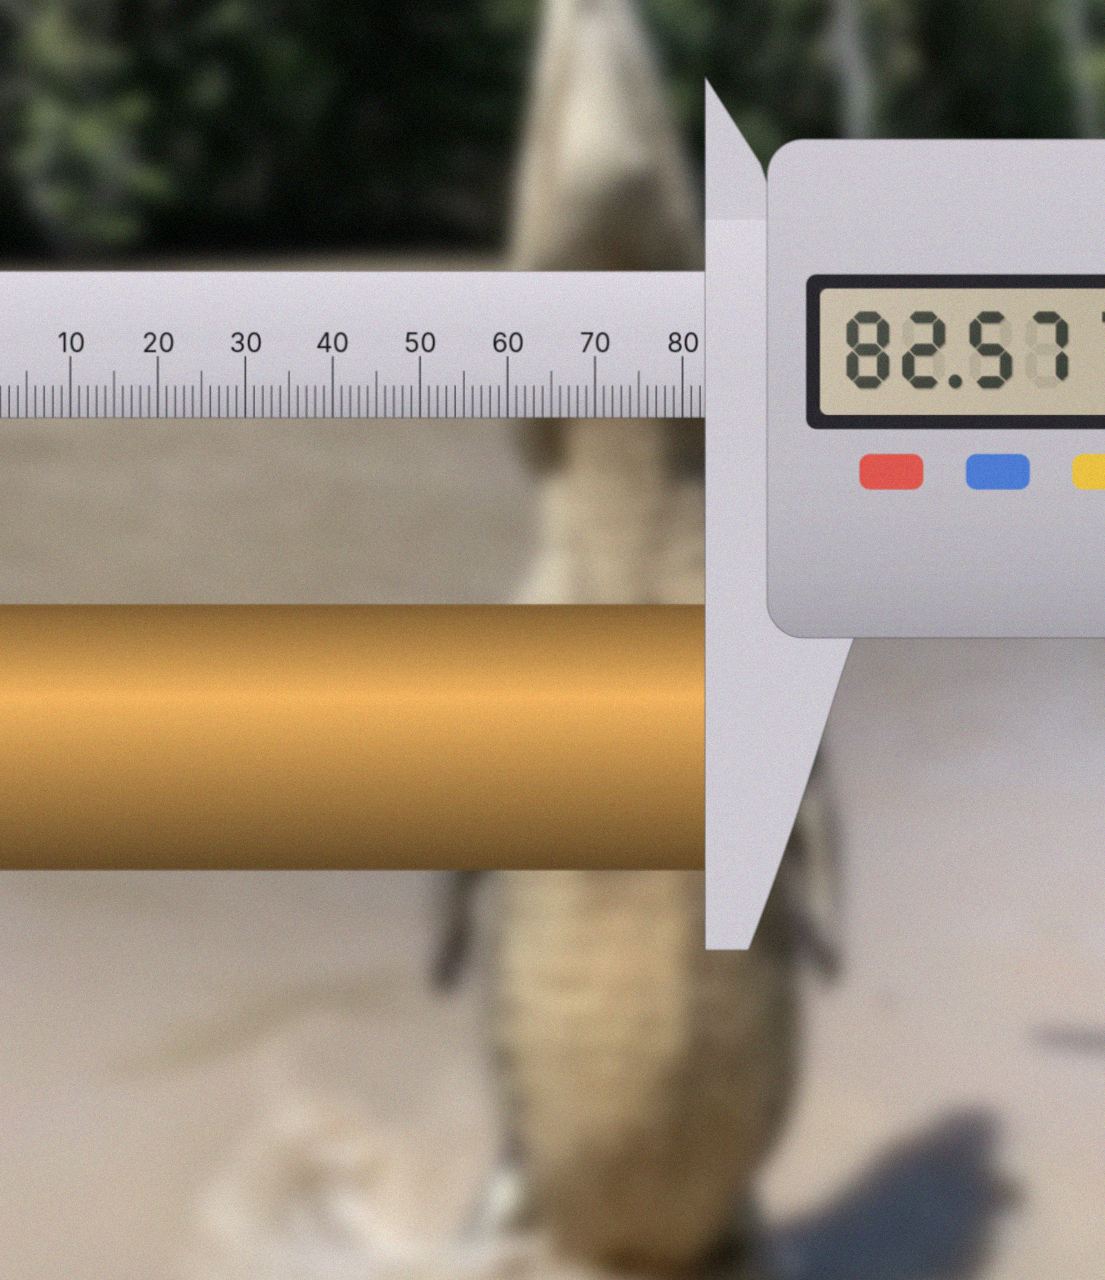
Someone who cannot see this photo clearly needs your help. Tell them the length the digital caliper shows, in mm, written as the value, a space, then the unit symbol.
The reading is 82.57 mm
